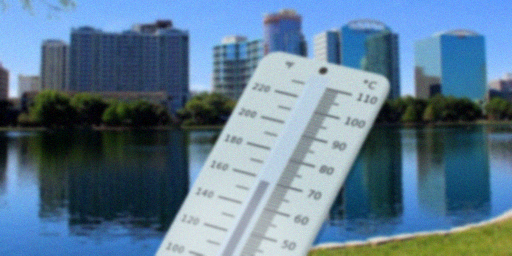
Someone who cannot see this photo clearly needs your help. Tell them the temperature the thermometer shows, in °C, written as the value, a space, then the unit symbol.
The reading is 70 °C
